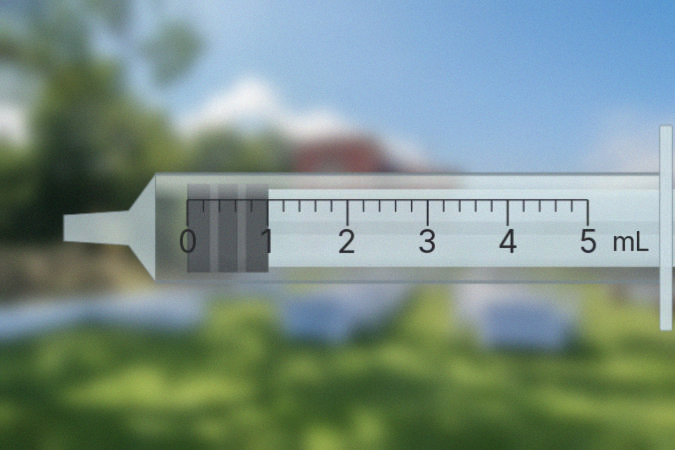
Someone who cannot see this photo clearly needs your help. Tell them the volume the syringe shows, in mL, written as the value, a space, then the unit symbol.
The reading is 0 mL
